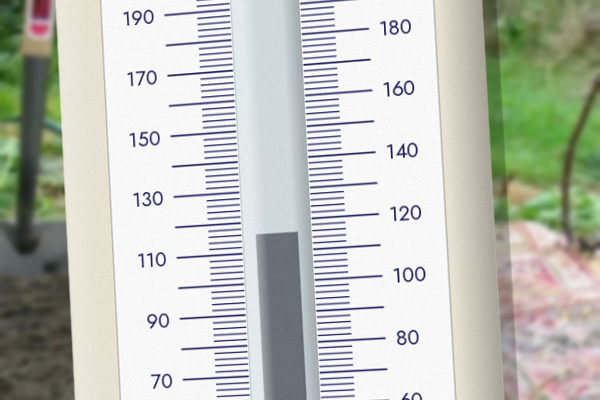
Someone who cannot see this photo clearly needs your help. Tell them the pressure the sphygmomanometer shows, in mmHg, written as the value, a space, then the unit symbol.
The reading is 116 mmHg
